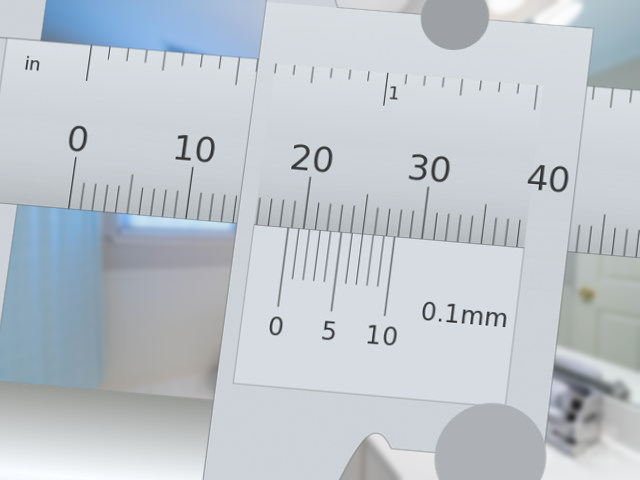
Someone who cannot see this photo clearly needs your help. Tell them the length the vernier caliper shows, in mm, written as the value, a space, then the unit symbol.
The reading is 18.7 mm
